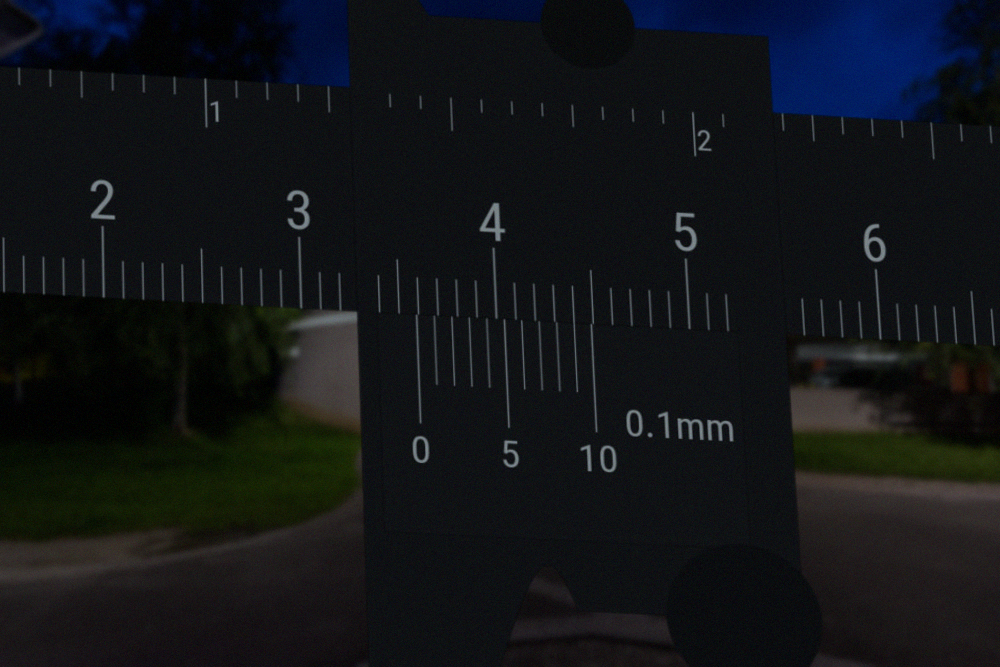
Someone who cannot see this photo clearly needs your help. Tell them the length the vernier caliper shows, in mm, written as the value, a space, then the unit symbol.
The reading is 35.9 mm
